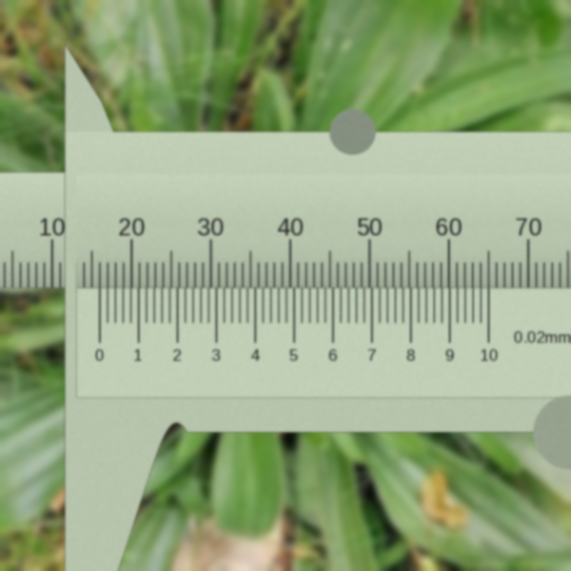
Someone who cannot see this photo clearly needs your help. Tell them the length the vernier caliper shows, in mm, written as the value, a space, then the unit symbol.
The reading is 16.0 mm
